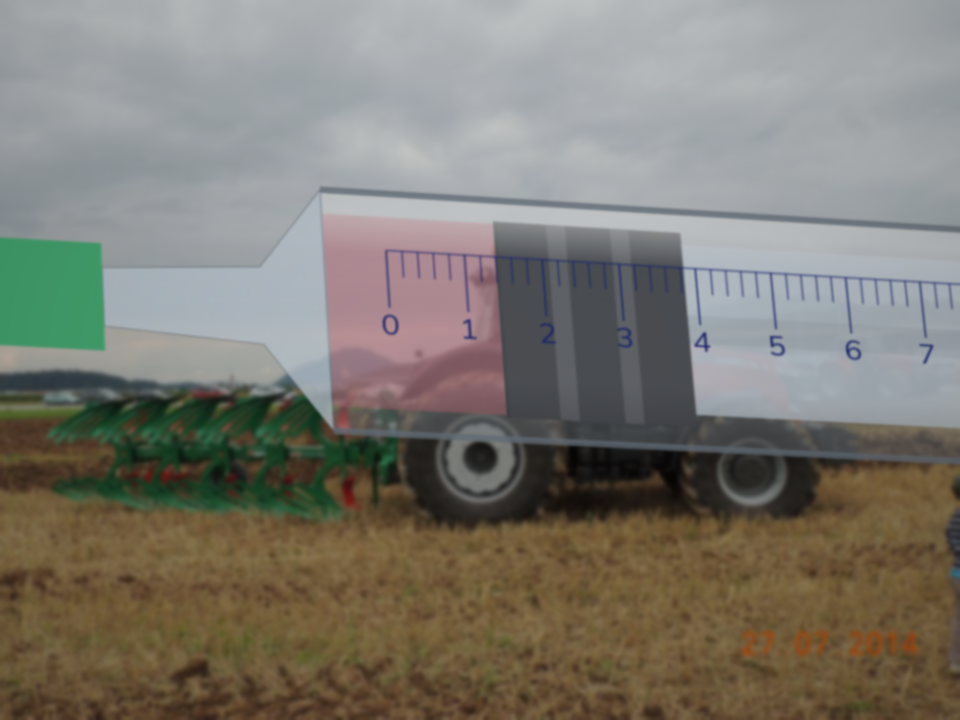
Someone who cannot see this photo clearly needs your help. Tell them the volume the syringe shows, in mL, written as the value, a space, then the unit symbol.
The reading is 1.4 mL
